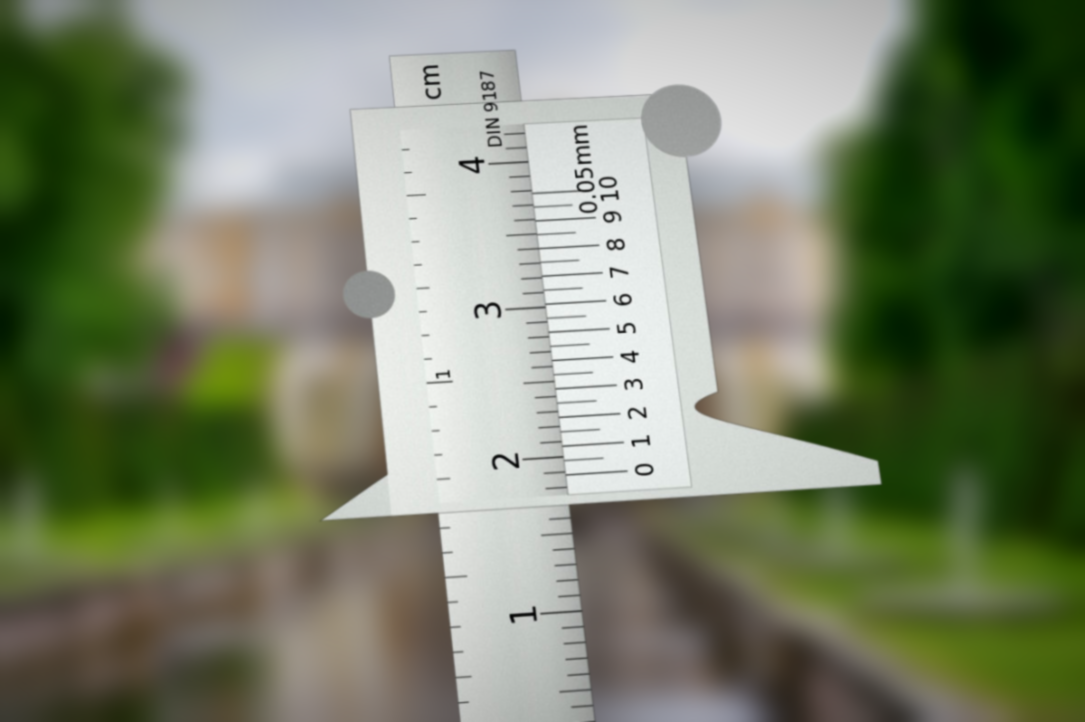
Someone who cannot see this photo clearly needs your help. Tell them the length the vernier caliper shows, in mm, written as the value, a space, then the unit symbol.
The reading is 18.8 mm
